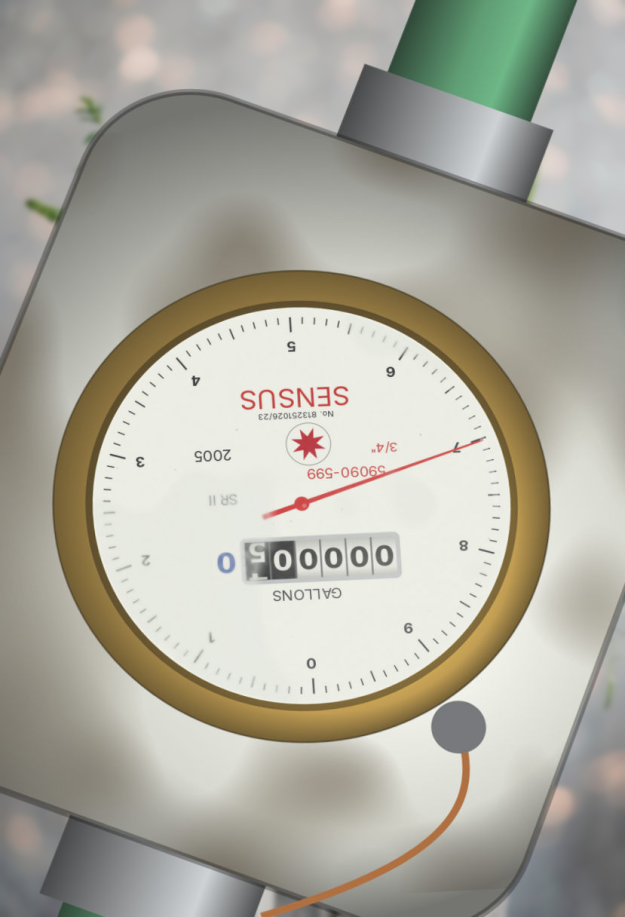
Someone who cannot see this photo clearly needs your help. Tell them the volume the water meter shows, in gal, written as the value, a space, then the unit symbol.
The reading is 47.0 gal
